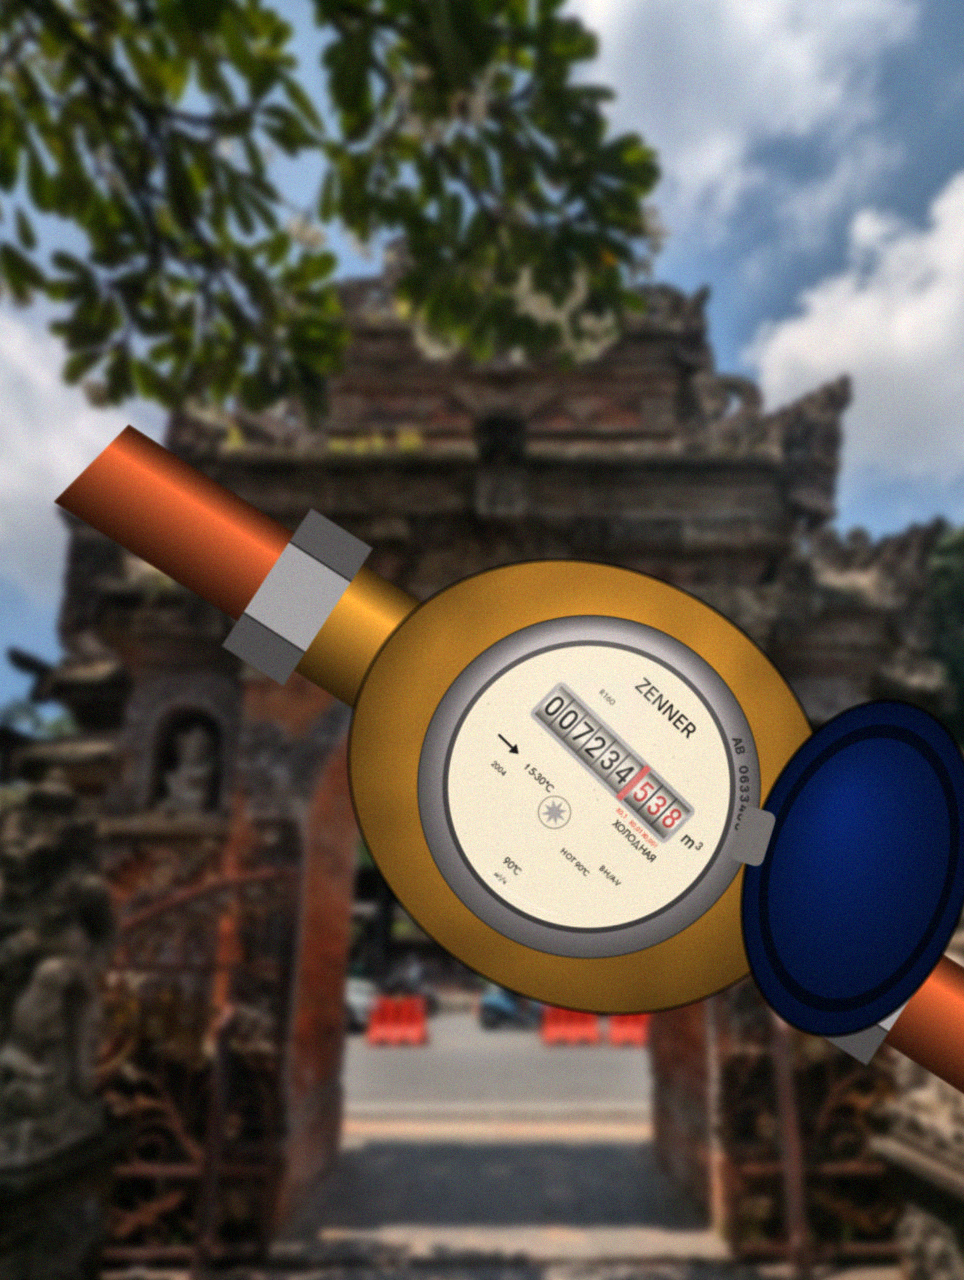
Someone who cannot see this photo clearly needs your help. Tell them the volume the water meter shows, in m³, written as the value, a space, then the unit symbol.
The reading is 7234.538 m³
